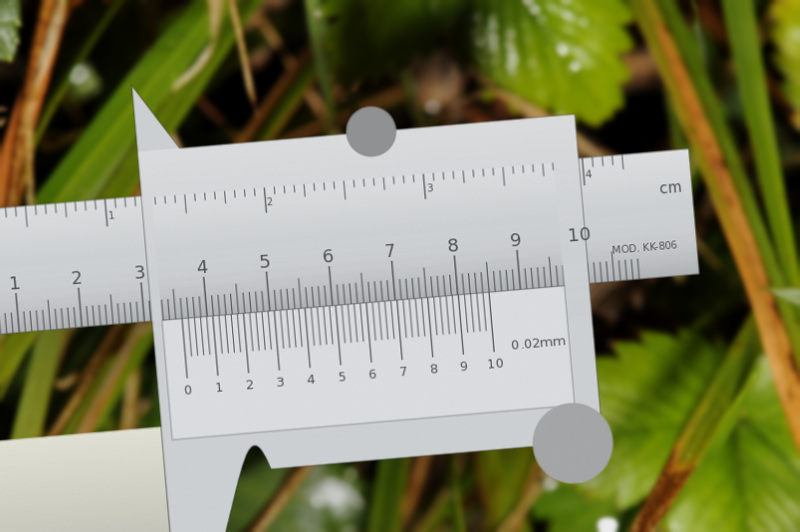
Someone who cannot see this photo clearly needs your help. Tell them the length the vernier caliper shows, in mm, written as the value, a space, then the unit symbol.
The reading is 36.0 mm
